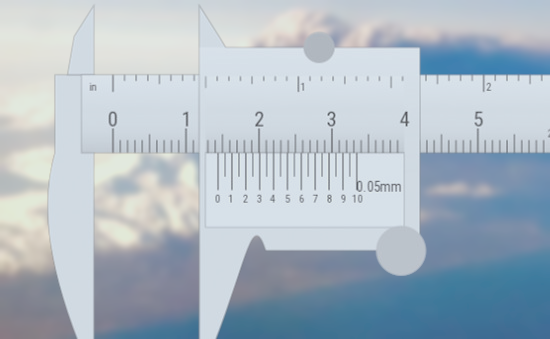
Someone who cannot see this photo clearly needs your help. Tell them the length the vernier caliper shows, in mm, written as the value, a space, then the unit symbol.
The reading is 14.4 mm
